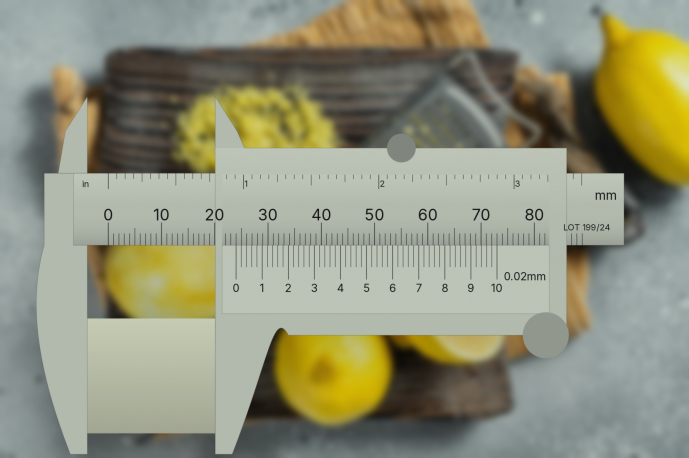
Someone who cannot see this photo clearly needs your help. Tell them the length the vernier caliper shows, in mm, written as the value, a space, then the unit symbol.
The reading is 24.0 mm
